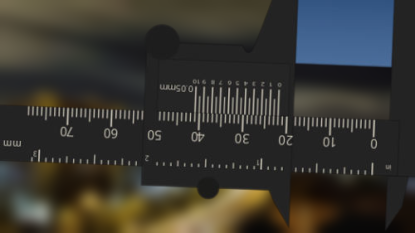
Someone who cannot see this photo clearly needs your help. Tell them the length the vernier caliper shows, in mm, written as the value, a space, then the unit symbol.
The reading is 22.0 mm
